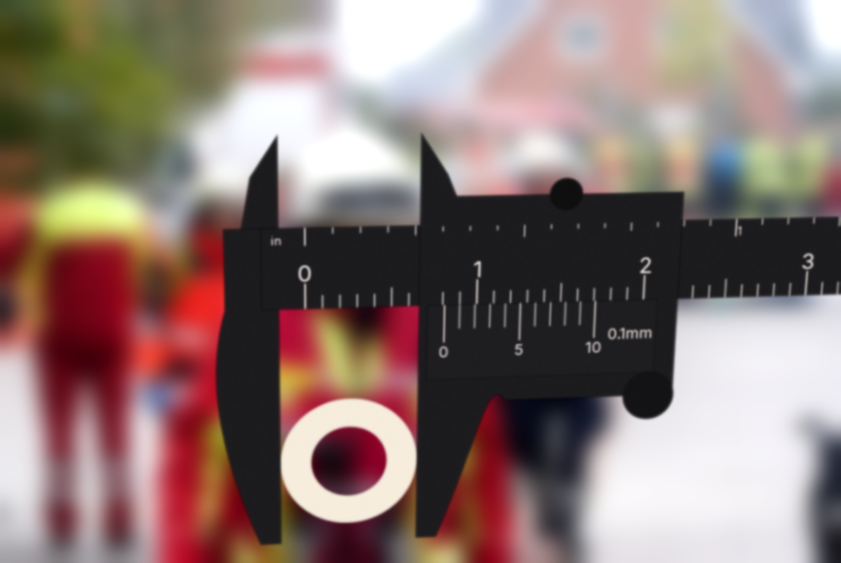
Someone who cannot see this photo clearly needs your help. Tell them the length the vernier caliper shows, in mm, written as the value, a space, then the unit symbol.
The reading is 8.1 mm
